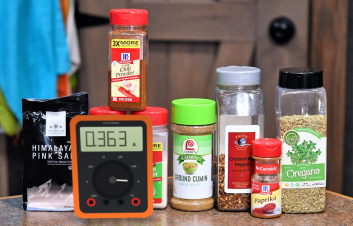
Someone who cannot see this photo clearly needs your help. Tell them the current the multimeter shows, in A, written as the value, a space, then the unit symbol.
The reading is 0.363 A
